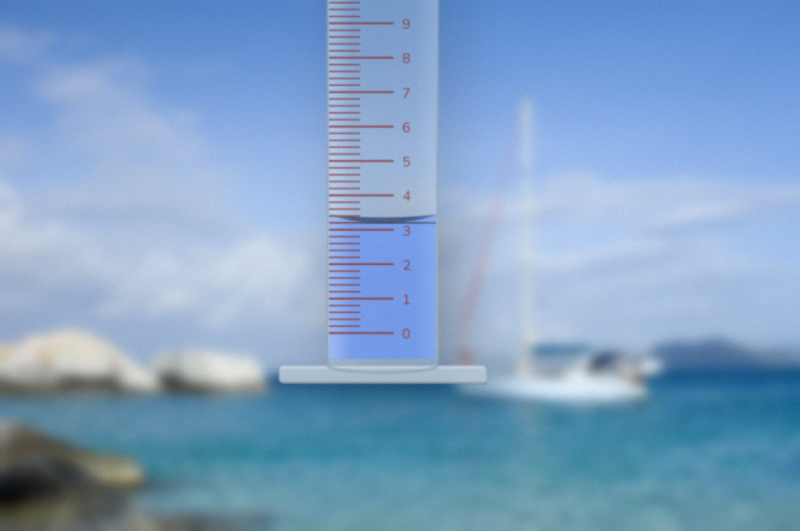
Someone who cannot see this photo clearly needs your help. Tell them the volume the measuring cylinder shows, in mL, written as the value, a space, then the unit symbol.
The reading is 3.2 mL
